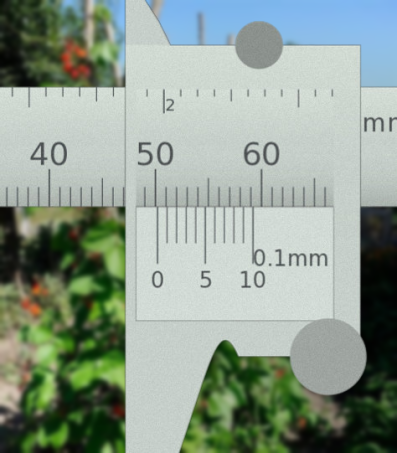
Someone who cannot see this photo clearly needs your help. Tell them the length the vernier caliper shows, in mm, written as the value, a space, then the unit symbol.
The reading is 50.2 mm
